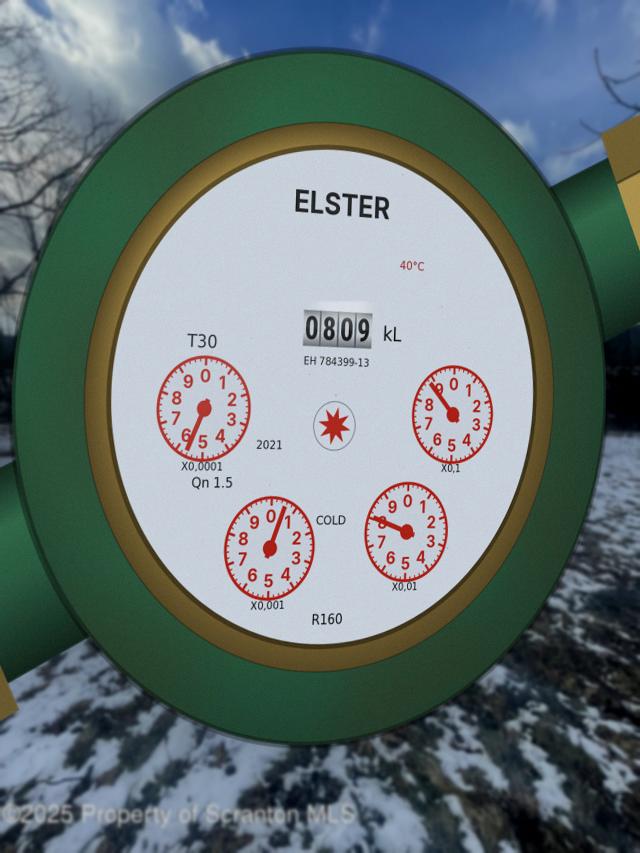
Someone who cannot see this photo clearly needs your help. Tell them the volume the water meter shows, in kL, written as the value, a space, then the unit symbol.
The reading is 809.8805 kL
